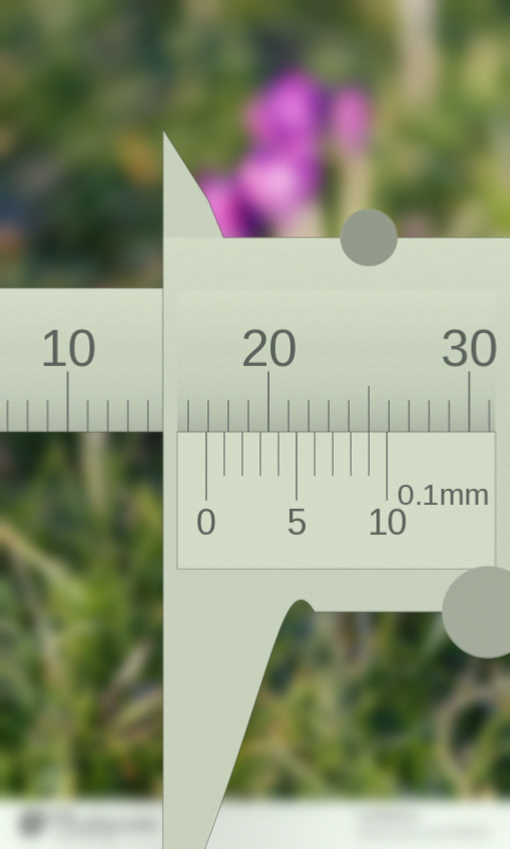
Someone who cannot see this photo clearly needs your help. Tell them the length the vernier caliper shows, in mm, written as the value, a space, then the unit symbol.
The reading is 16.9 mm
